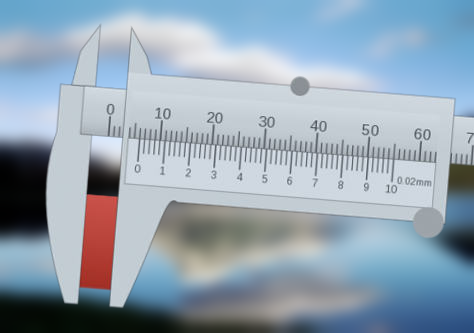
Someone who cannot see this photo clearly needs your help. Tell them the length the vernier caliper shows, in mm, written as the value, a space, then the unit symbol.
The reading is 6.0 mm
